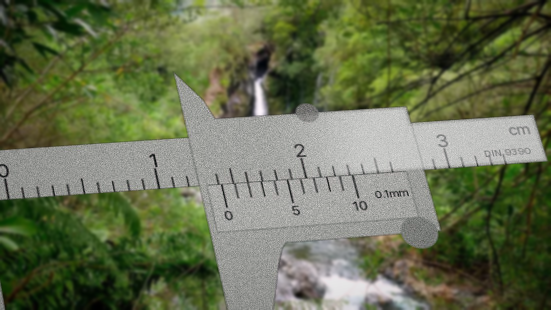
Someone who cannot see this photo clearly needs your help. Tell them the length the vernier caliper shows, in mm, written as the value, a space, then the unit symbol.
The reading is 14.2 mm
